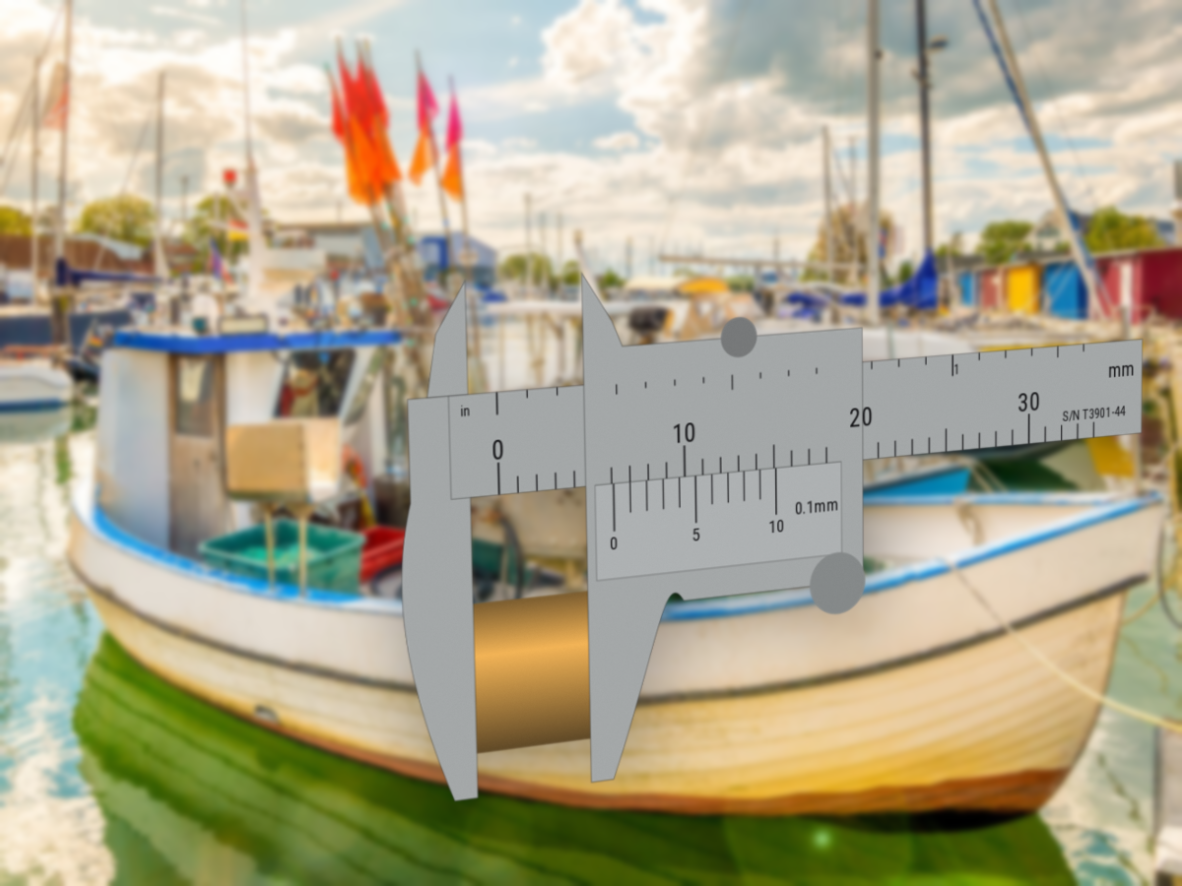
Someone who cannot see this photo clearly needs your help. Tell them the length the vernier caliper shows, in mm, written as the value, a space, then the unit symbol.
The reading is 6.1 mm
